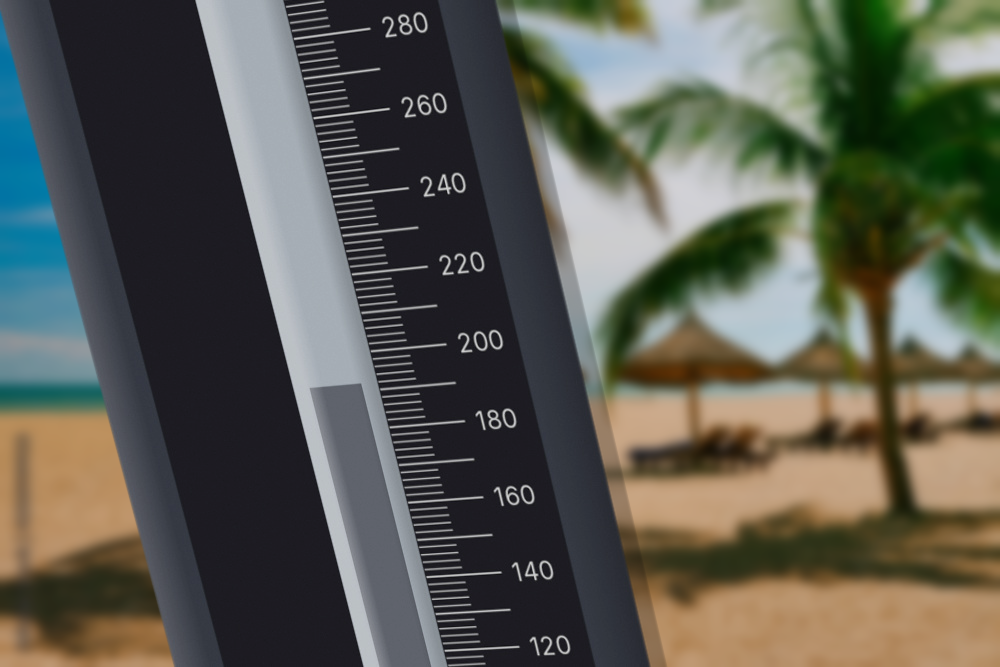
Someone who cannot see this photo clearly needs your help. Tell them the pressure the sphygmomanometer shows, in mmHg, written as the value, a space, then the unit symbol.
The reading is 192 mmHg
